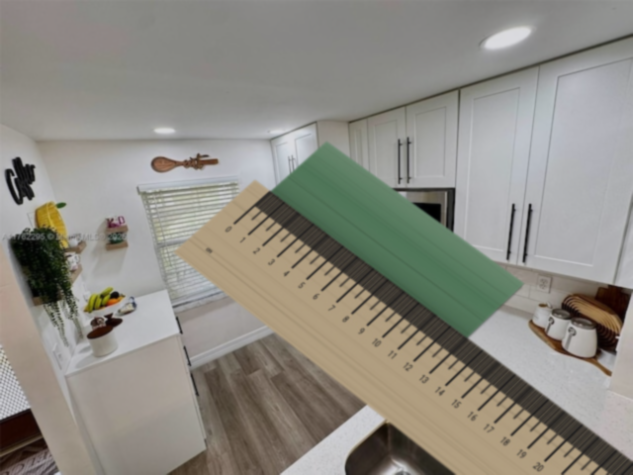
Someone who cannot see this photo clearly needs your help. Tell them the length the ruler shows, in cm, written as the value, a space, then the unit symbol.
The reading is 13 cm
